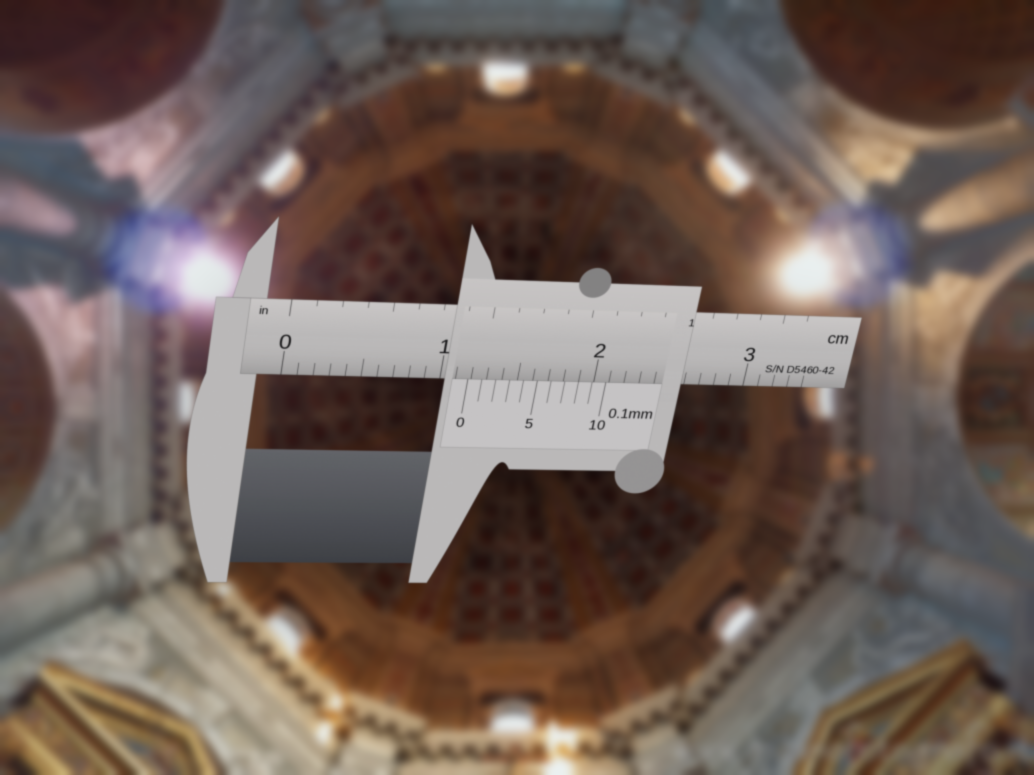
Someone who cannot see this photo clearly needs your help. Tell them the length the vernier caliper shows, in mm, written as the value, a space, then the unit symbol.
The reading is 11.8 mm
